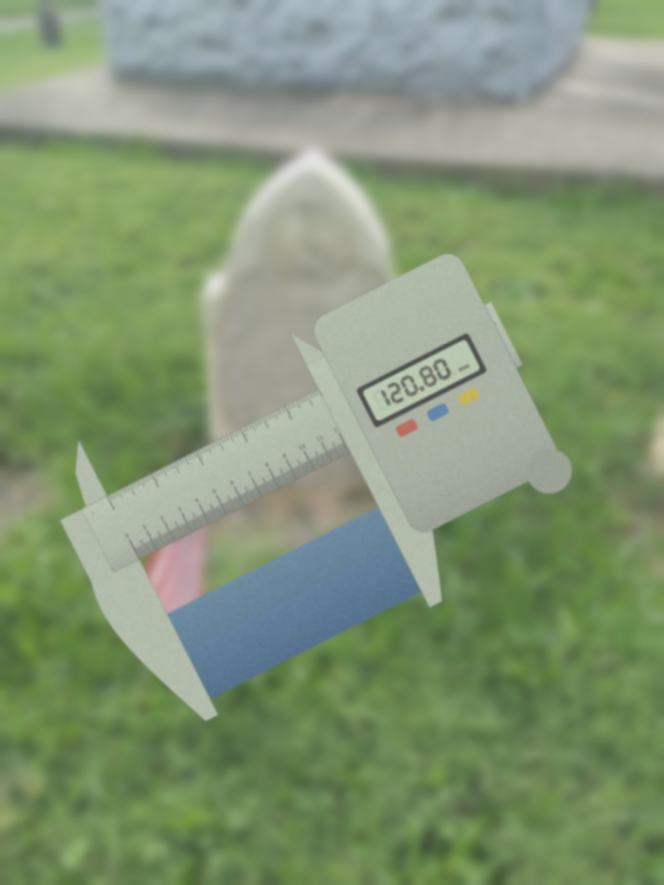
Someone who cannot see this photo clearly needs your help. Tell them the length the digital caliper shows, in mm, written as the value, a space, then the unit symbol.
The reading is 120.80 mm
